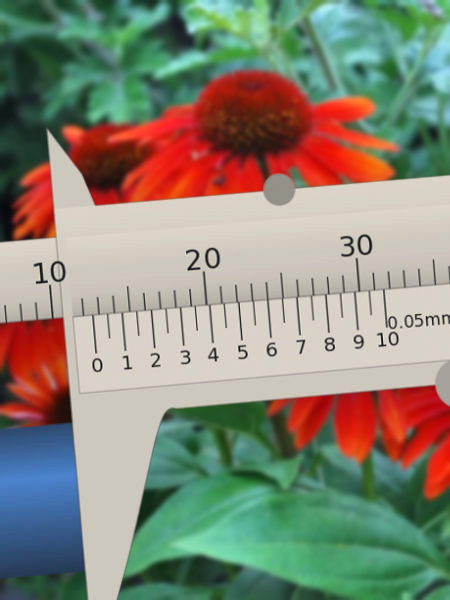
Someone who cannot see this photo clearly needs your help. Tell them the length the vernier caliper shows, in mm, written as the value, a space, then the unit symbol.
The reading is 12.6 mm
